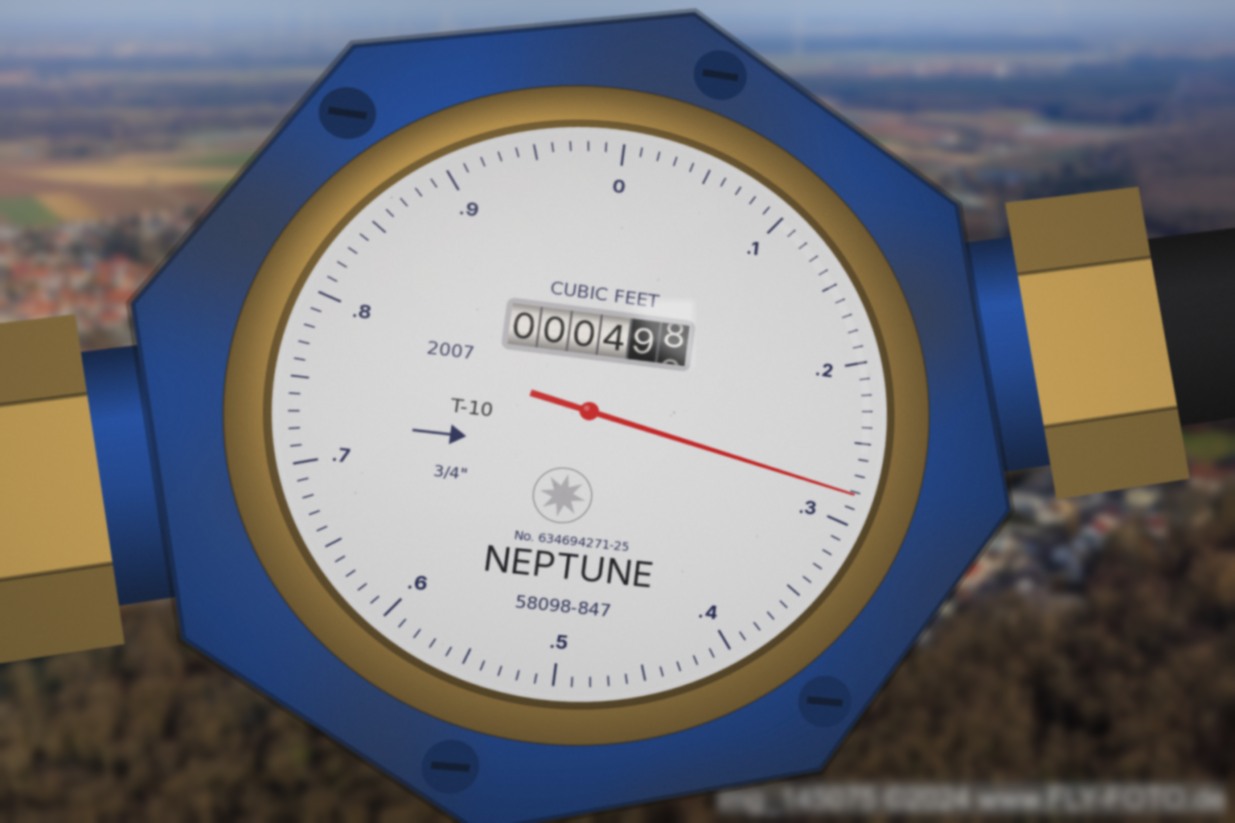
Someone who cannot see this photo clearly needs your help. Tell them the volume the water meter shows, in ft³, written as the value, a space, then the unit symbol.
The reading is 498.28 ft³
